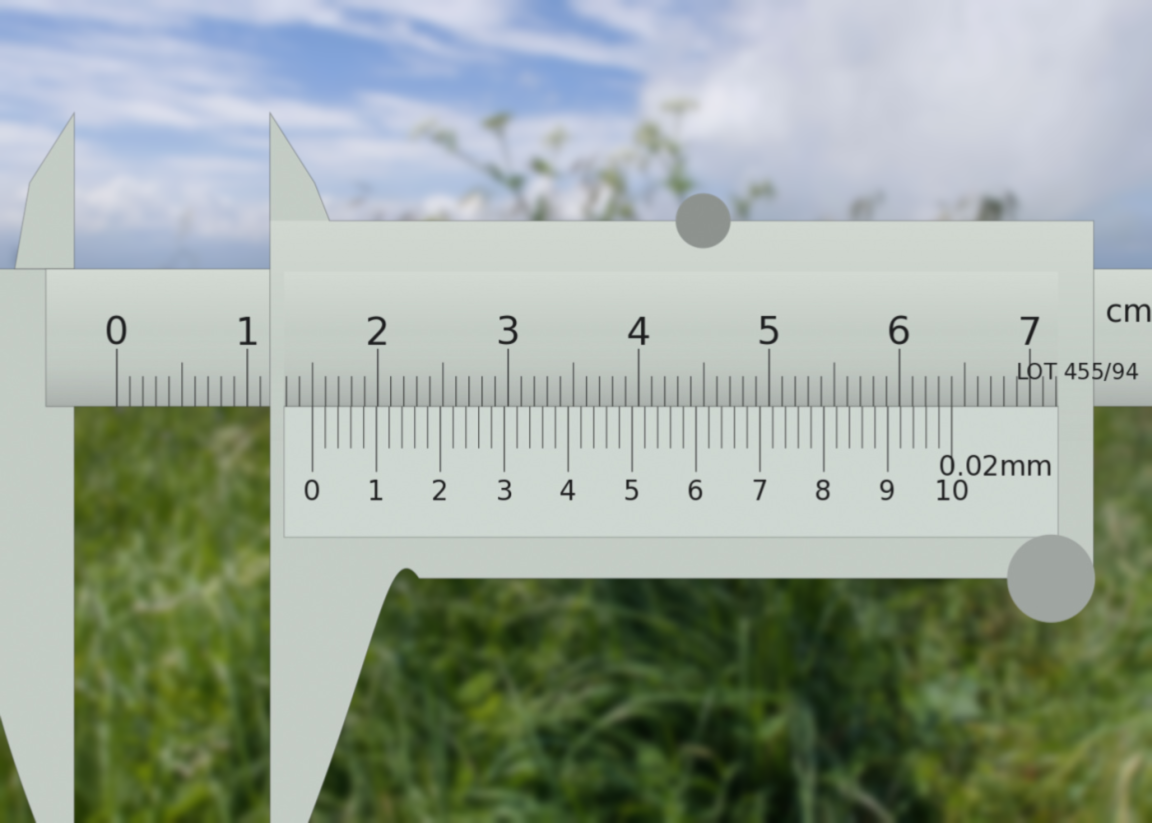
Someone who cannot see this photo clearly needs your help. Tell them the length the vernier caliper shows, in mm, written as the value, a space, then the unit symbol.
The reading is 15.0 mm
